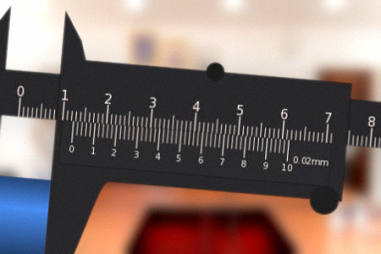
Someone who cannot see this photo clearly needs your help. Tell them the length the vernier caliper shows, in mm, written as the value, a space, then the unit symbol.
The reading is 12.5 mm
